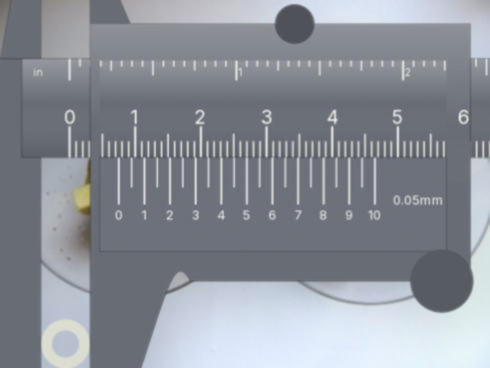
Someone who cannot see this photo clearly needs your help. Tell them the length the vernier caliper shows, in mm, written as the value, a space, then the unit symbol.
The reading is 7.5 mm
